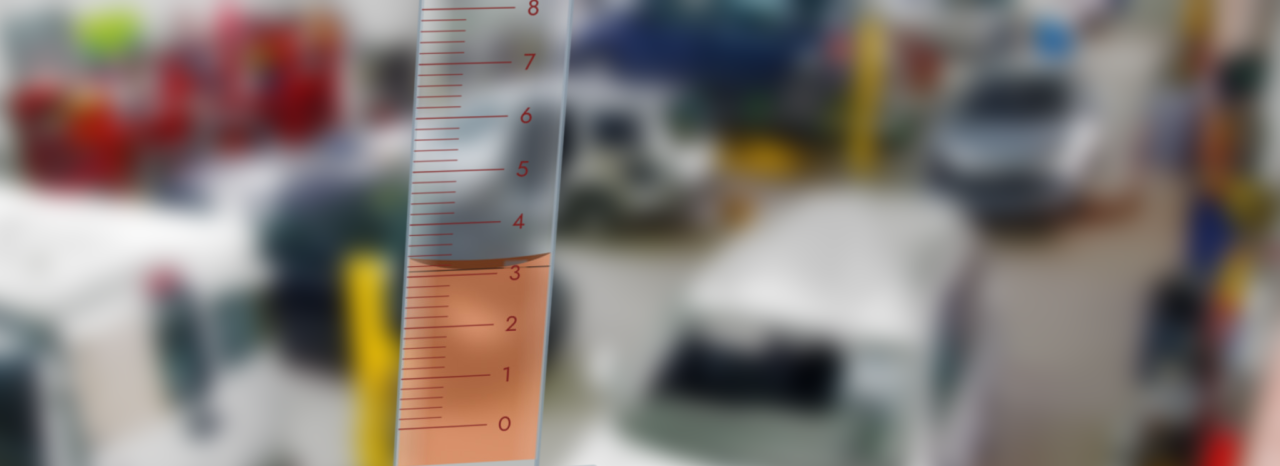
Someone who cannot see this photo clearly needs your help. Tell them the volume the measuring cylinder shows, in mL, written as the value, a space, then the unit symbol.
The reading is 3.1 mL
